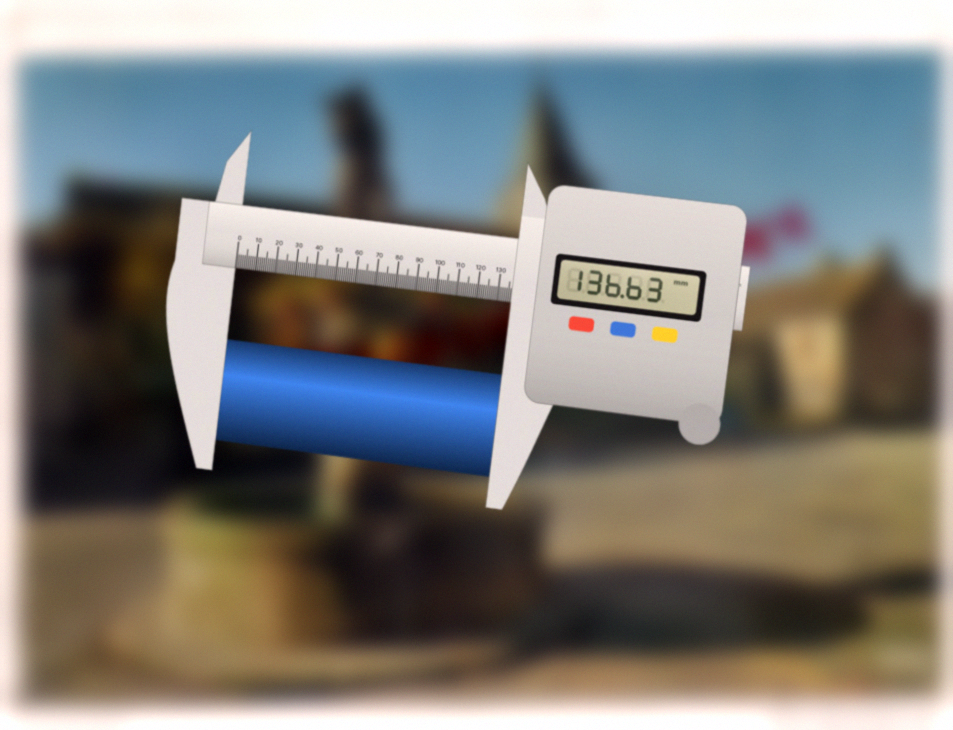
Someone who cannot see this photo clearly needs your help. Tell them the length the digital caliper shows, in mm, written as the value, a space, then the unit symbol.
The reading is 136.63 mm
